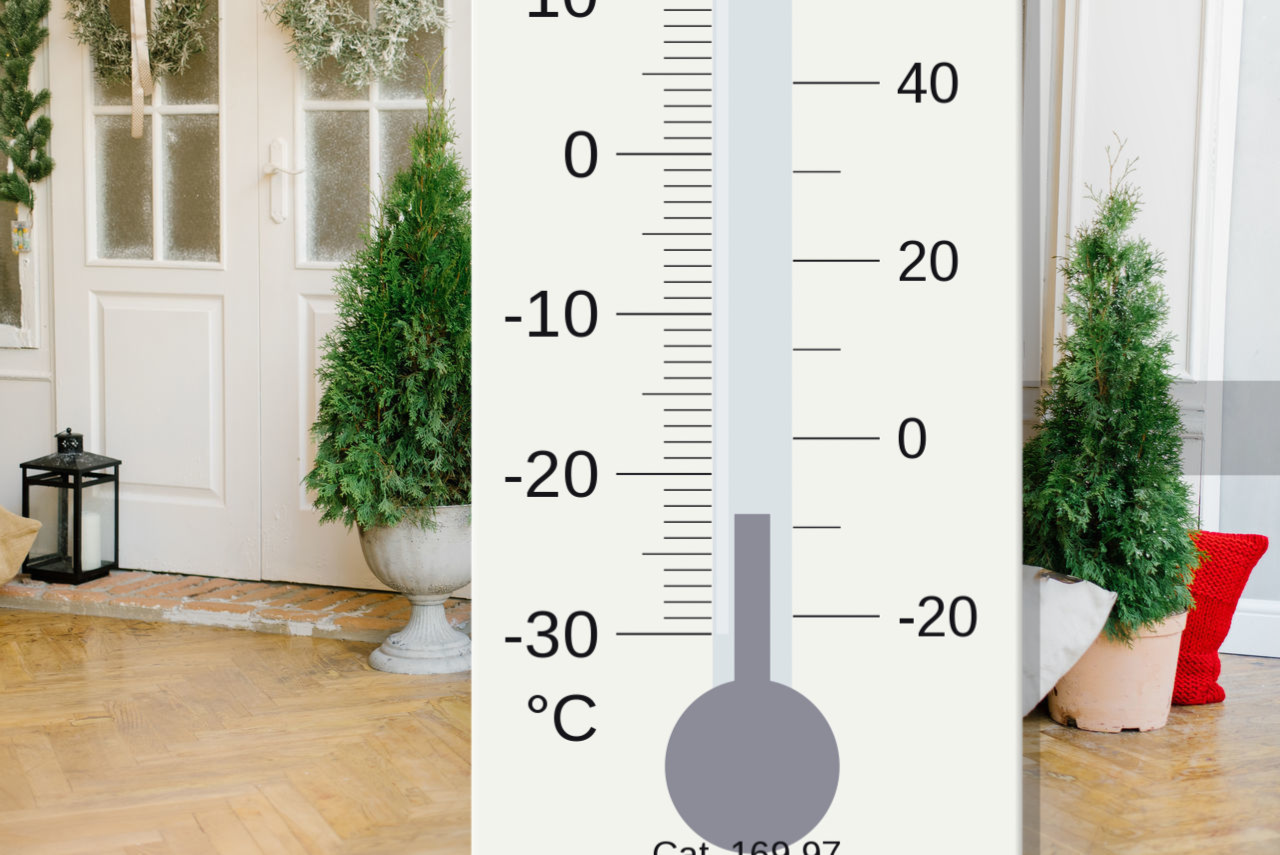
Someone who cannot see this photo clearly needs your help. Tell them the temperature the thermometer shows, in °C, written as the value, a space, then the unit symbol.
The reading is -22.5 °C
